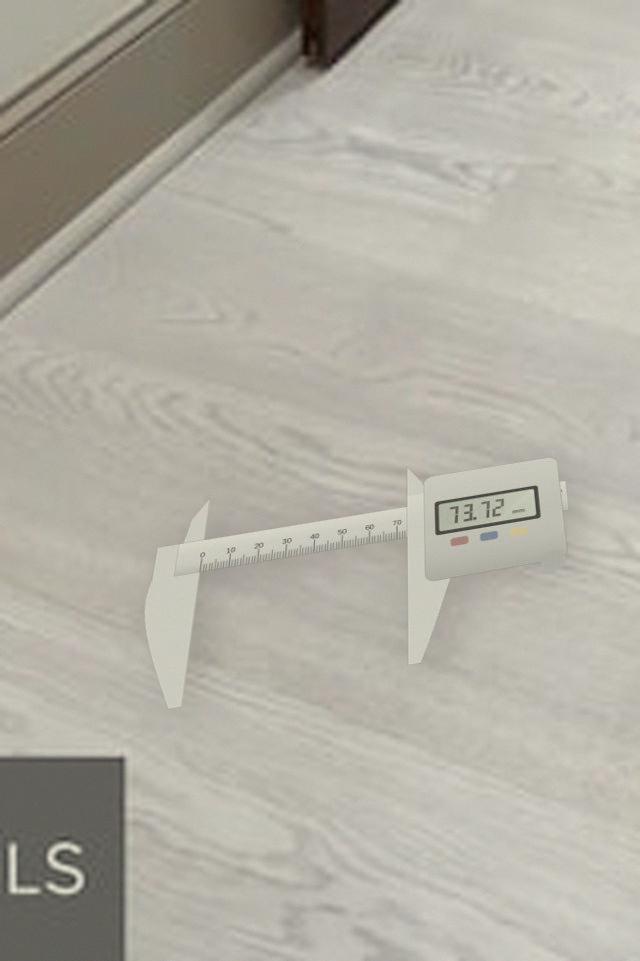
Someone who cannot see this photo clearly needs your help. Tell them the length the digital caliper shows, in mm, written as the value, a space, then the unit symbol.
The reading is 73.72 mm
